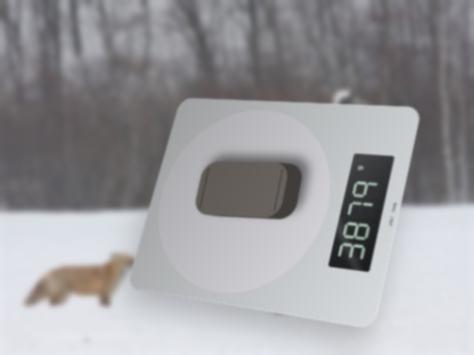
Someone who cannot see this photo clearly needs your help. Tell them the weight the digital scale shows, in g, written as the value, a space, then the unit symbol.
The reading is 3879 g
